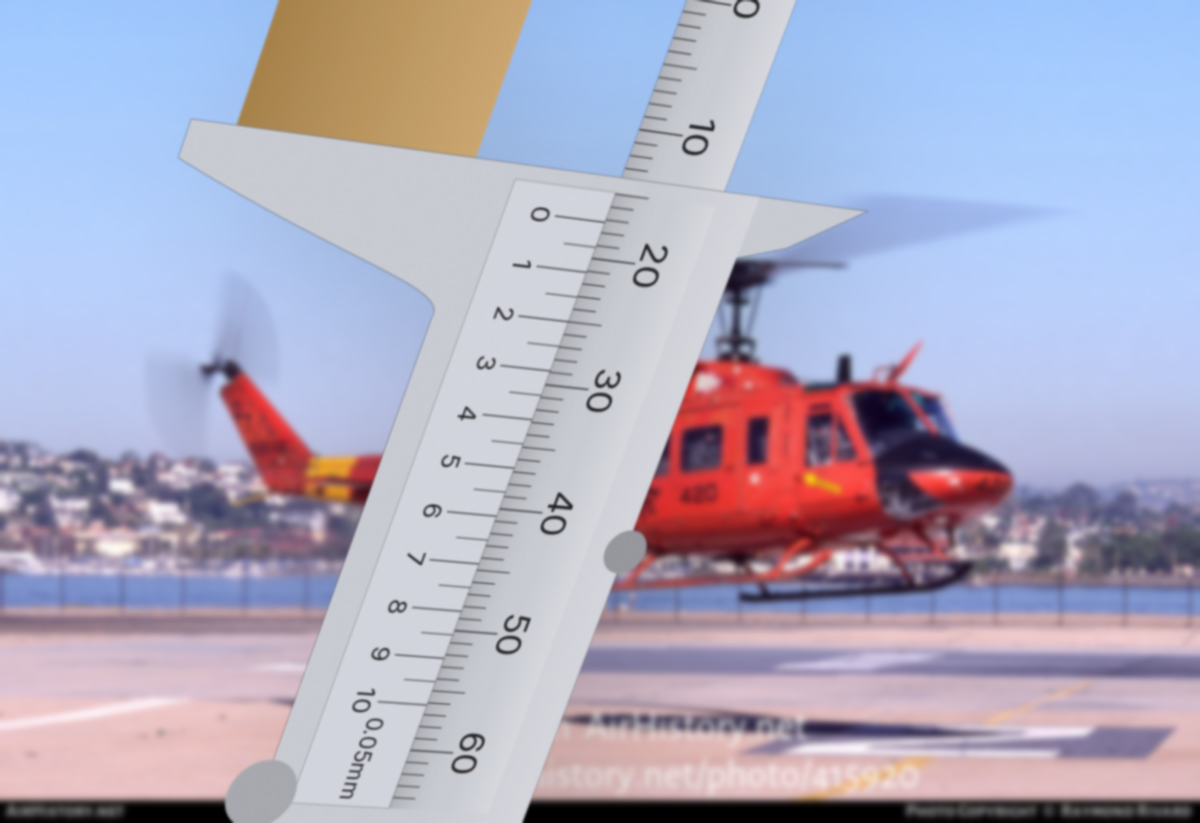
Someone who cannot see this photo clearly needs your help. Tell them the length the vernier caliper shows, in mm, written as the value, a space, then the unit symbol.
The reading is 17.2 mm
